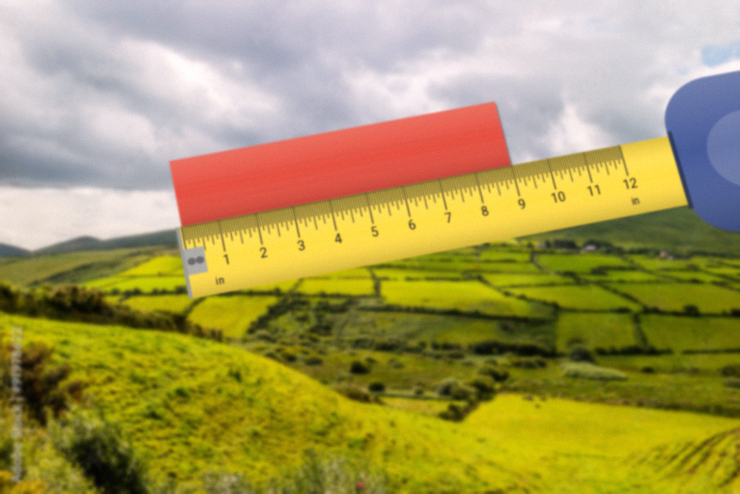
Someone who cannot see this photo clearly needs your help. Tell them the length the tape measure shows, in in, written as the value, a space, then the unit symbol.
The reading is 9 in
